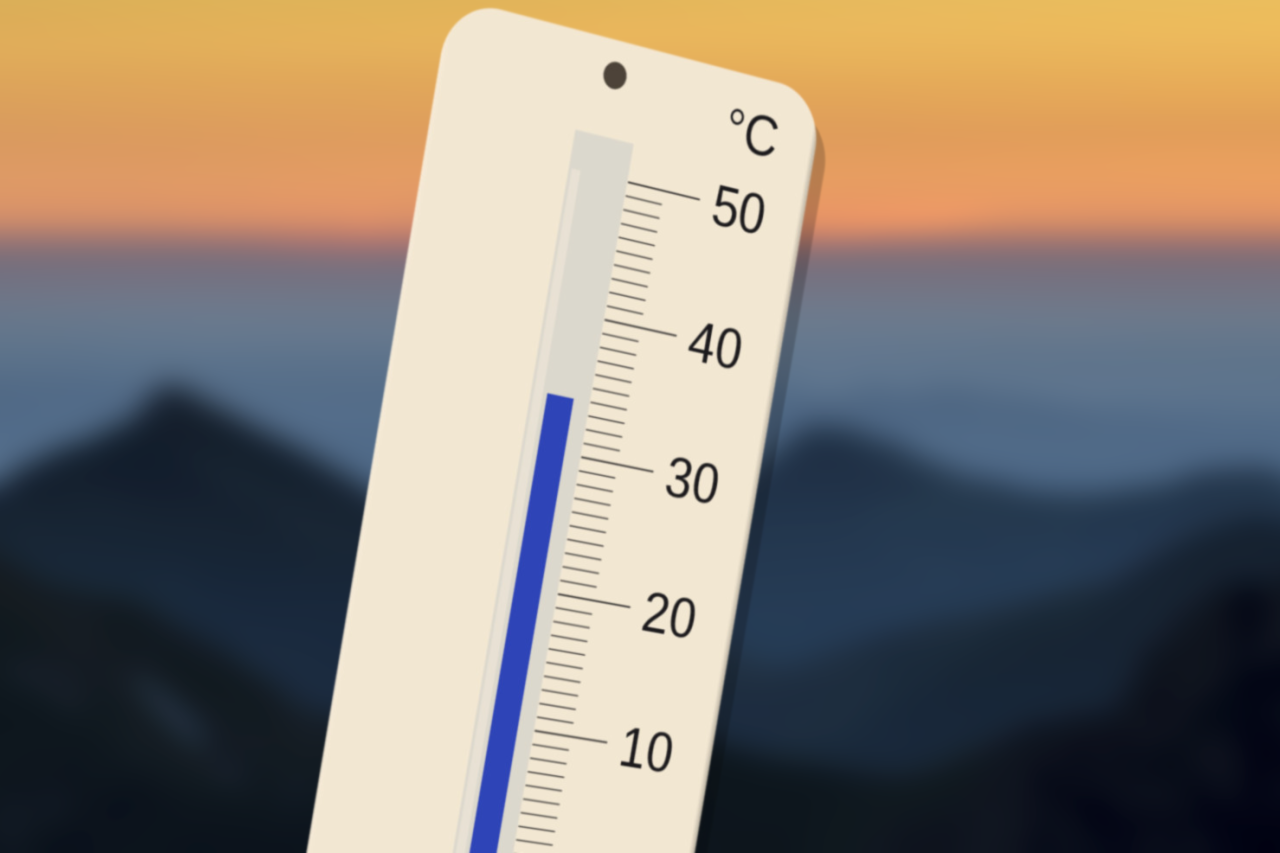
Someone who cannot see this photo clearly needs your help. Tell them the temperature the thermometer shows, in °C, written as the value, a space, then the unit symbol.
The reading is 34 °C
